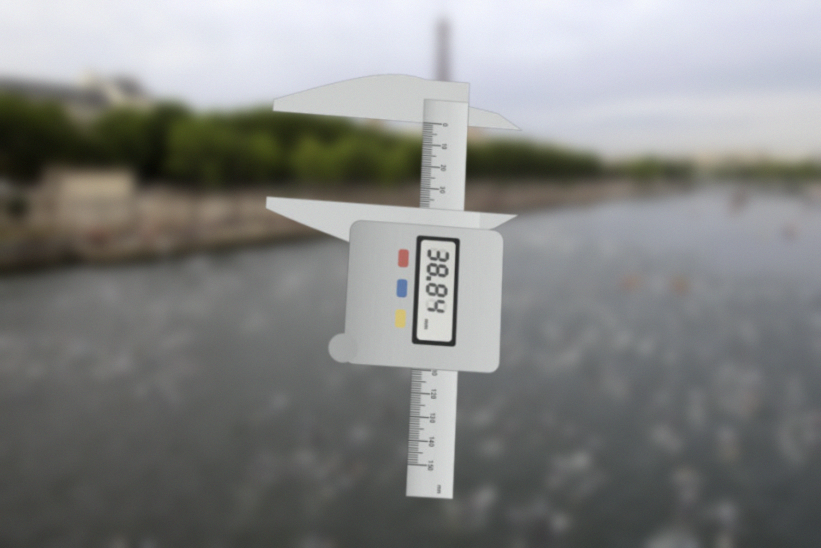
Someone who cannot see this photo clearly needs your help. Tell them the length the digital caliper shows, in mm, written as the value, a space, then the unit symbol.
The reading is 38.84 mm
